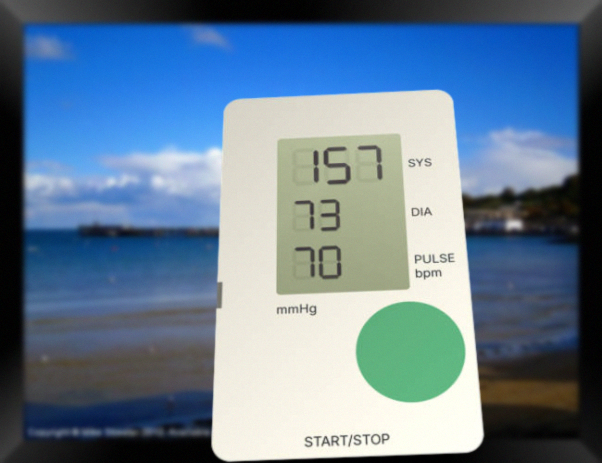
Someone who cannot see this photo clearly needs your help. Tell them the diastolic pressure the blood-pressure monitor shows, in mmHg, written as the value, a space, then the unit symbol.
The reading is 73 mmHg
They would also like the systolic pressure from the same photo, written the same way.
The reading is 157 mmHg
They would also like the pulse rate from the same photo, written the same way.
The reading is 70 bpm
